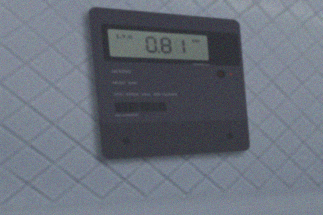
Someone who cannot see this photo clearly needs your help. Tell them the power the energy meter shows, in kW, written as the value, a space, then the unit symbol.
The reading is 0.81 kW
